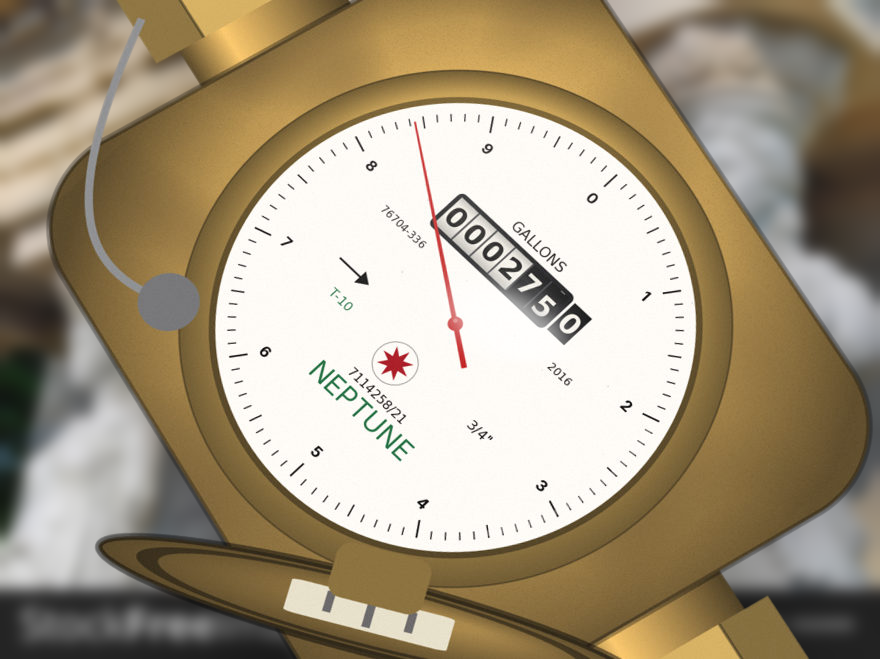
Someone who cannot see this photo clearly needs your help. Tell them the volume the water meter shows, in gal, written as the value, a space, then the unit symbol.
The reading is 2748.4 gal
